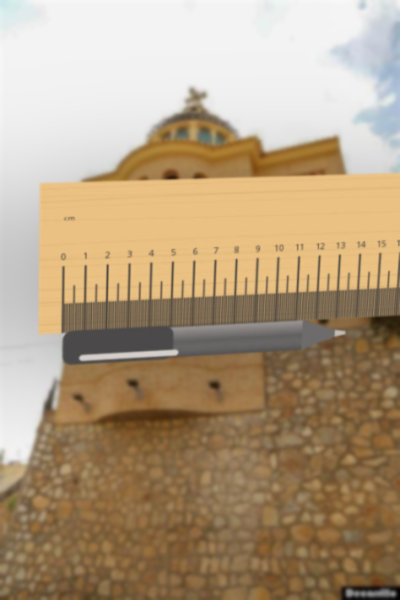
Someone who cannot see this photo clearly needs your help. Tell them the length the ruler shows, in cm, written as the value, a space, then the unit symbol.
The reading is 13.5 cm
